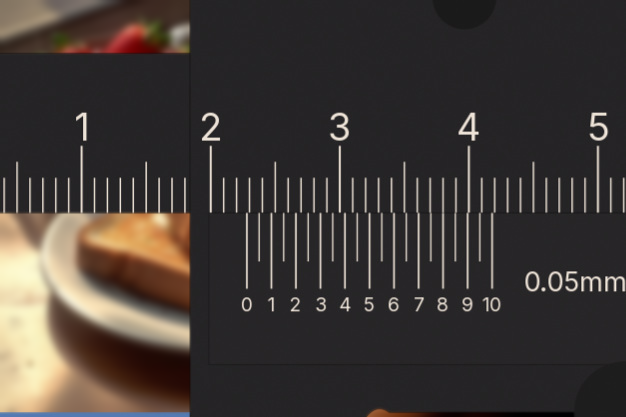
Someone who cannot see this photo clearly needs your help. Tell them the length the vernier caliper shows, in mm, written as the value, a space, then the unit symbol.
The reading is 22.8 mm
